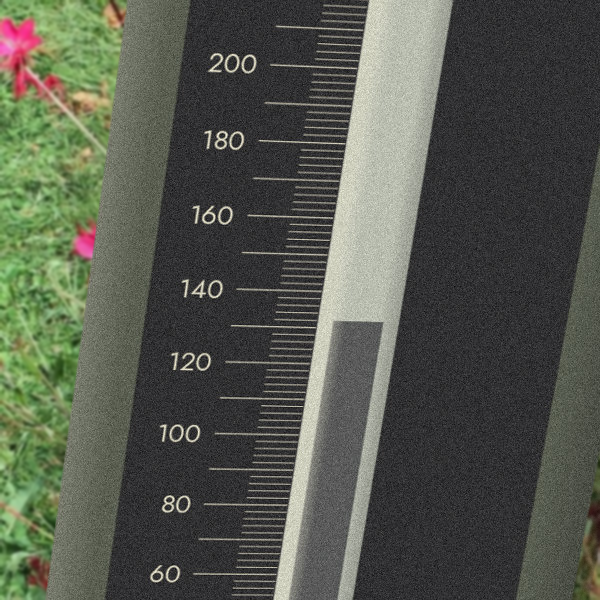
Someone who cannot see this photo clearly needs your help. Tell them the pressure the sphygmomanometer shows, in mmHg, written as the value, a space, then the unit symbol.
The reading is 132 mmHg
